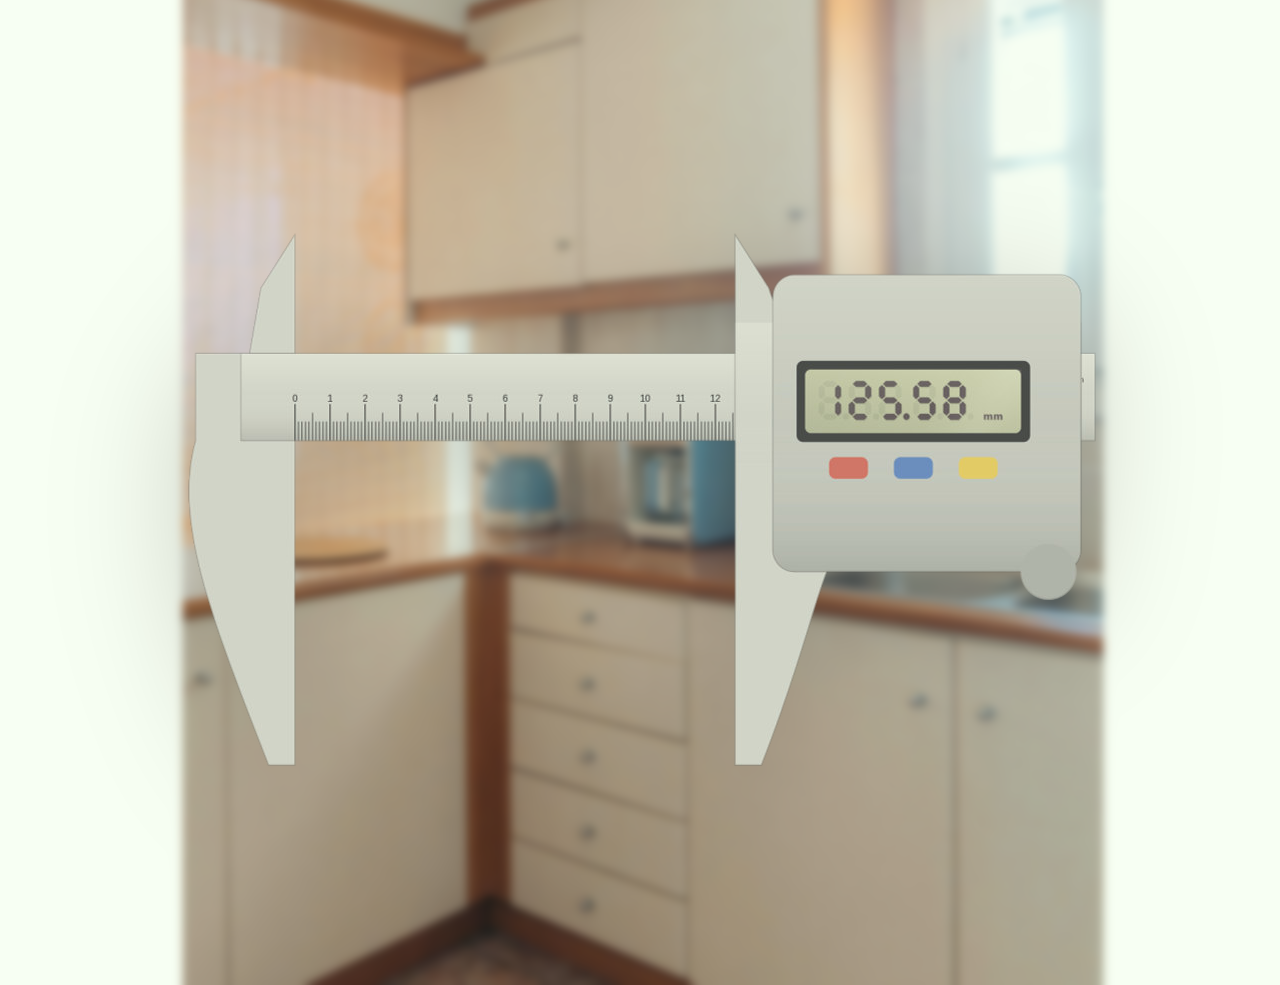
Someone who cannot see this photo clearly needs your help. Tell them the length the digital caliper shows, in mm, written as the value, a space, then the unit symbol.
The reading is 125.58 mm
